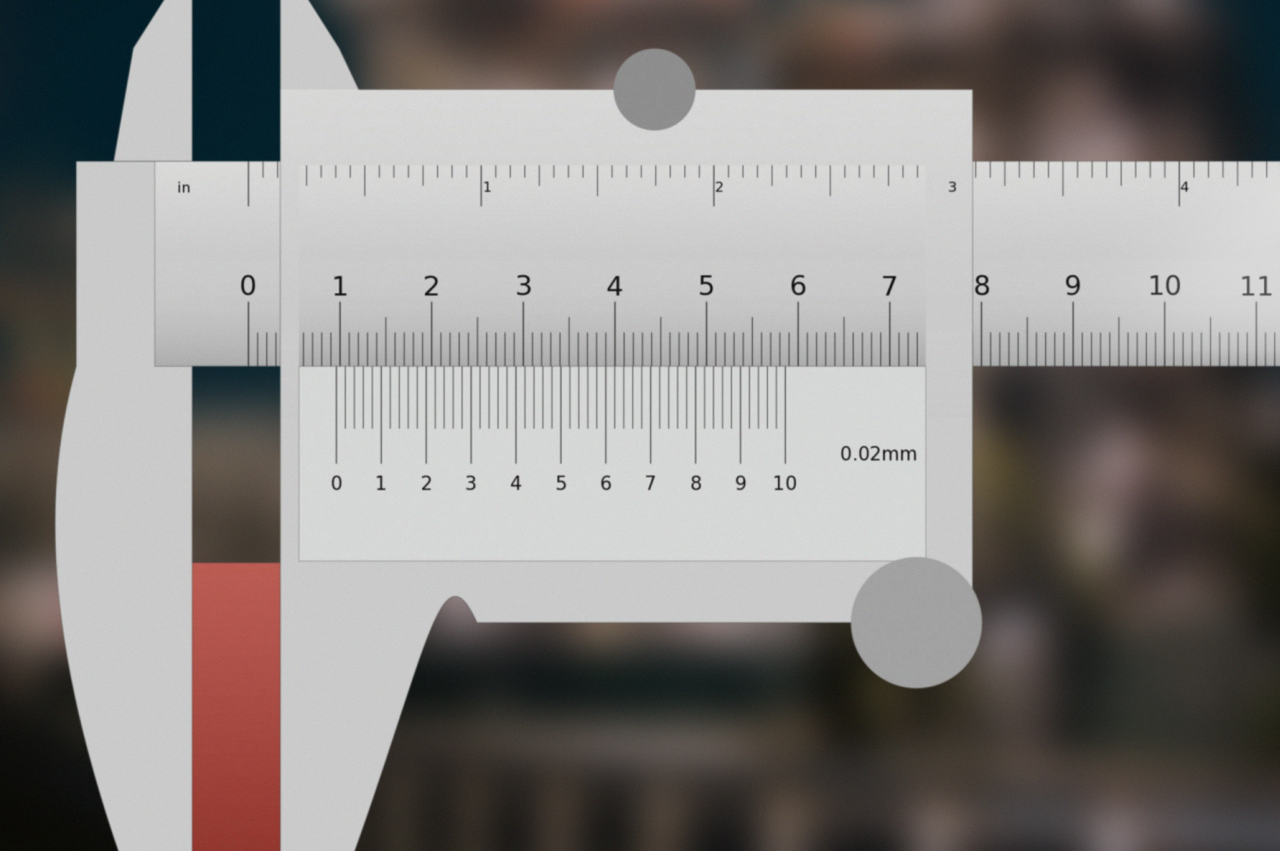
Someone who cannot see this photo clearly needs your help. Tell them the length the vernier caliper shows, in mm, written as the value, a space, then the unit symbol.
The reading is 9.6 mm
